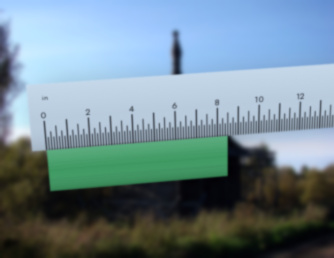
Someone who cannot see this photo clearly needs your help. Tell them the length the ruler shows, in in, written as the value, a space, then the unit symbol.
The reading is 8.5 in
